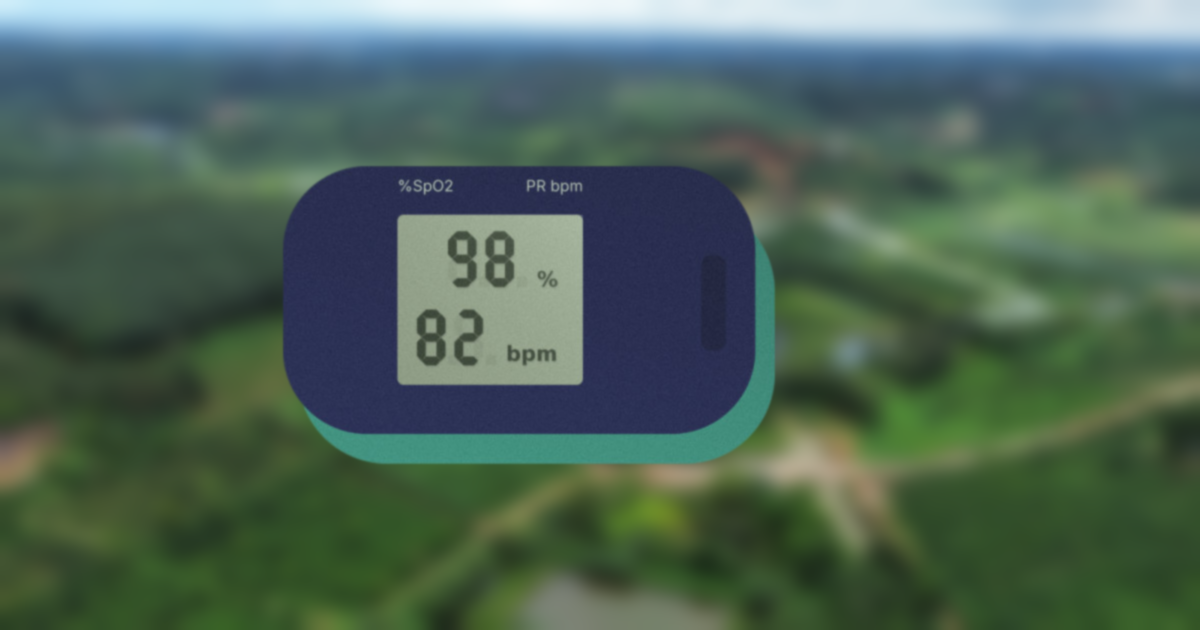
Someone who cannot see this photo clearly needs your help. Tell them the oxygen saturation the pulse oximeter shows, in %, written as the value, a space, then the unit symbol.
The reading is 98 %
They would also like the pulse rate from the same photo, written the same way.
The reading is 82 bpm
